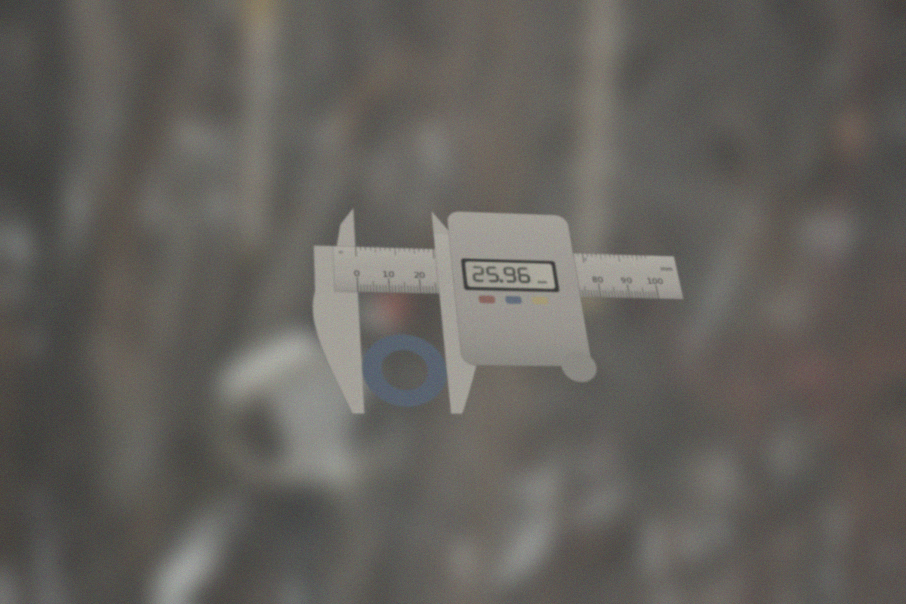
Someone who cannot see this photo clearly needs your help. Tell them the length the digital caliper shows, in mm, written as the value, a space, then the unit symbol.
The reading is 25.96 mm
